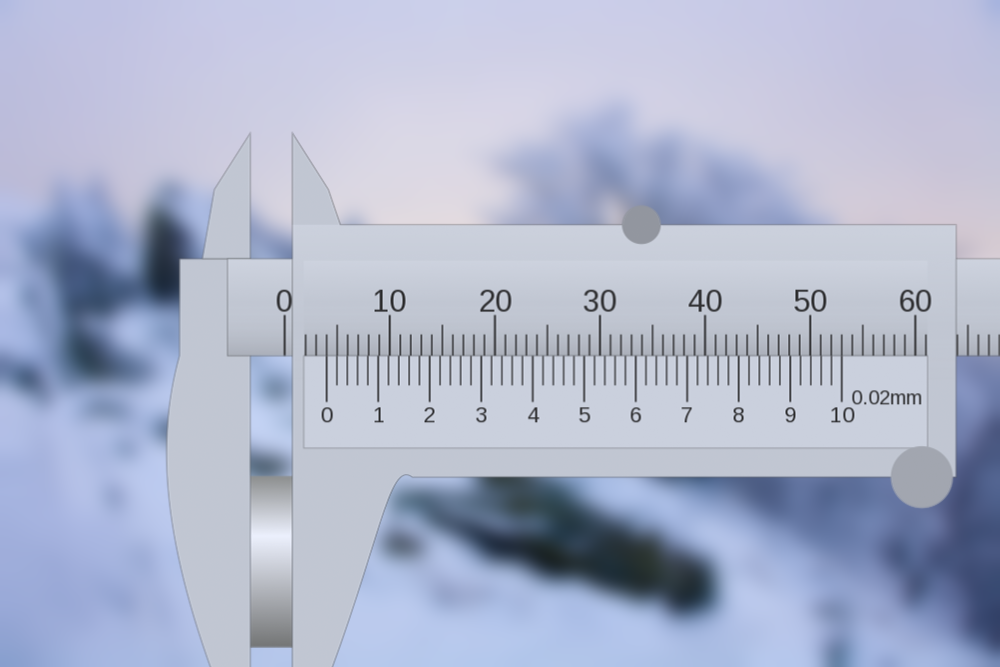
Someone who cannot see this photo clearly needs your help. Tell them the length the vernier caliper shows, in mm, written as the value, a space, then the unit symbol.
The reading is 4.0 mm
